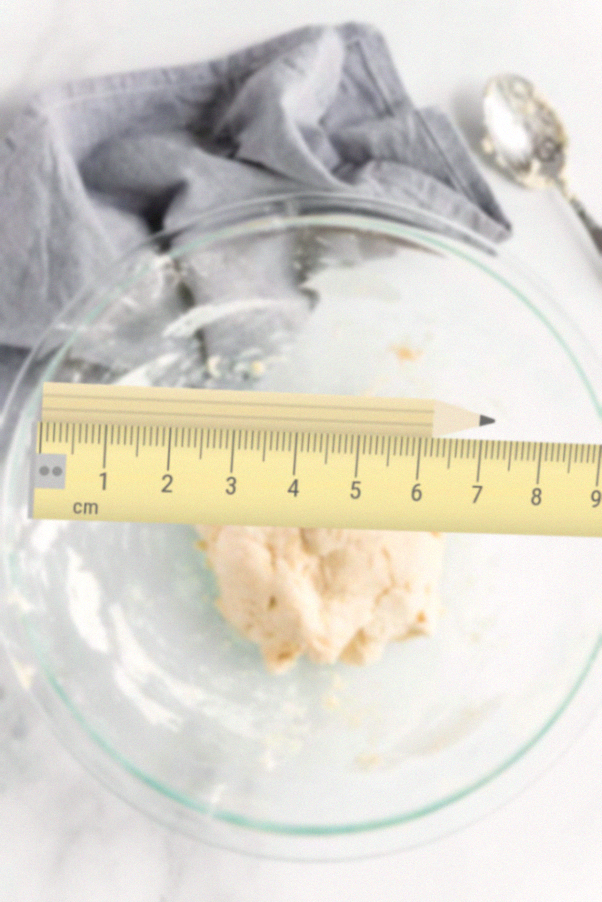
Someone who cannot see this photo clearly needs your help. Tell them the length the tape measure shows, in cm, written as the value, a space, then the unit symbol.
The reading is 7.2 cm
